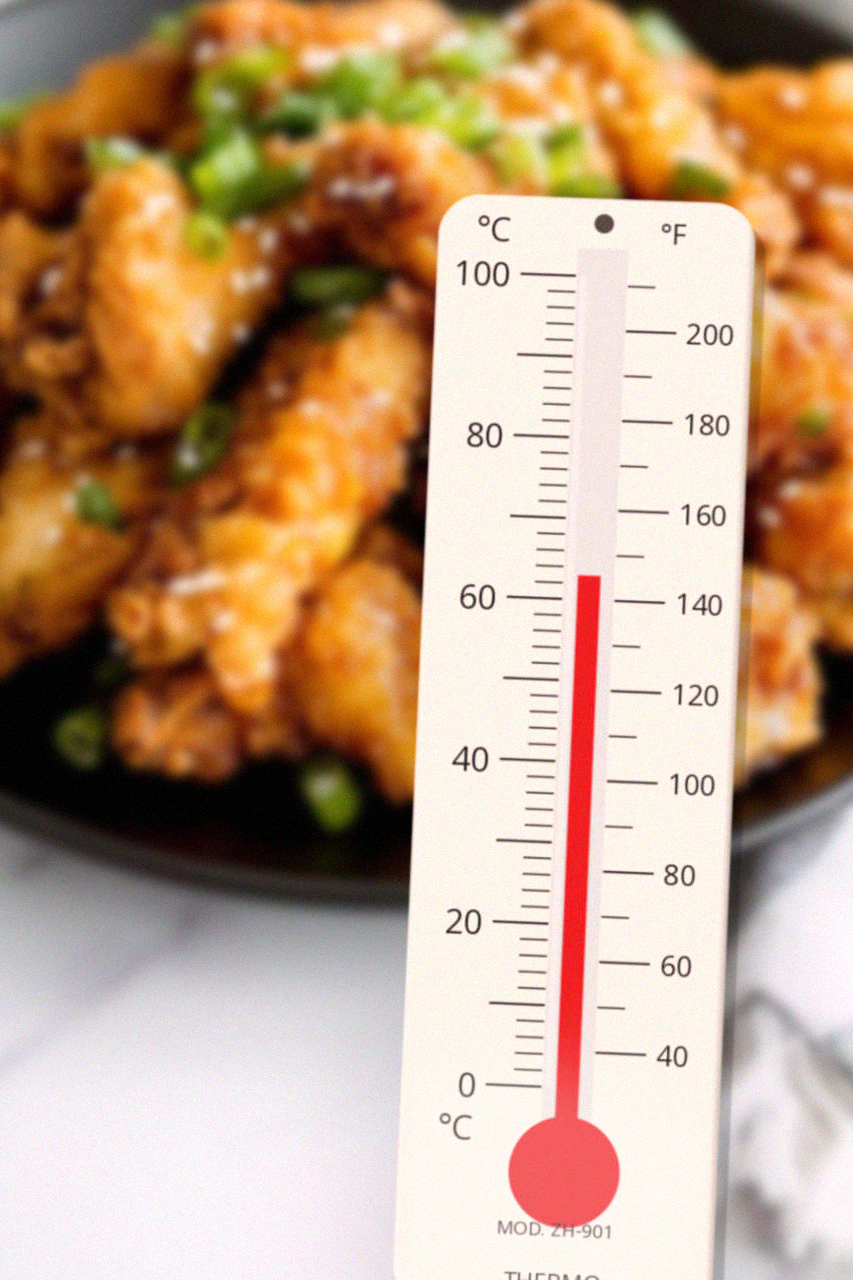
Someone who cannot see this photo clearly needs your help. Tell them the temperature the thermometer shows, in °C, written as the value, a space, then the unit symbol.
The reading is 63 °C
